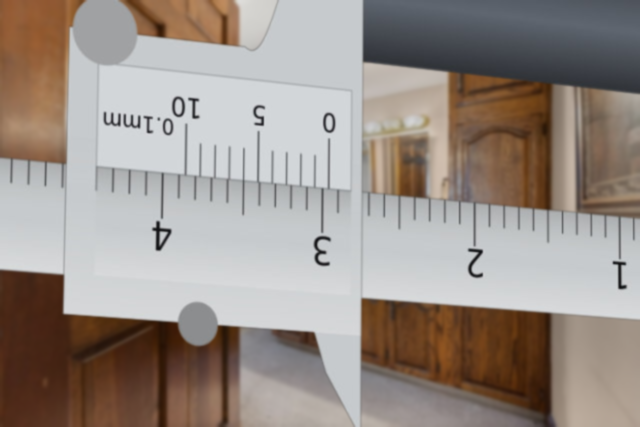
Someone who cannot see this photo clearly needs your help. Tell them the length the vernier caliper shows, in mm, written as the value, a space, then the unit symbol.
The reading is 29.6 mm
